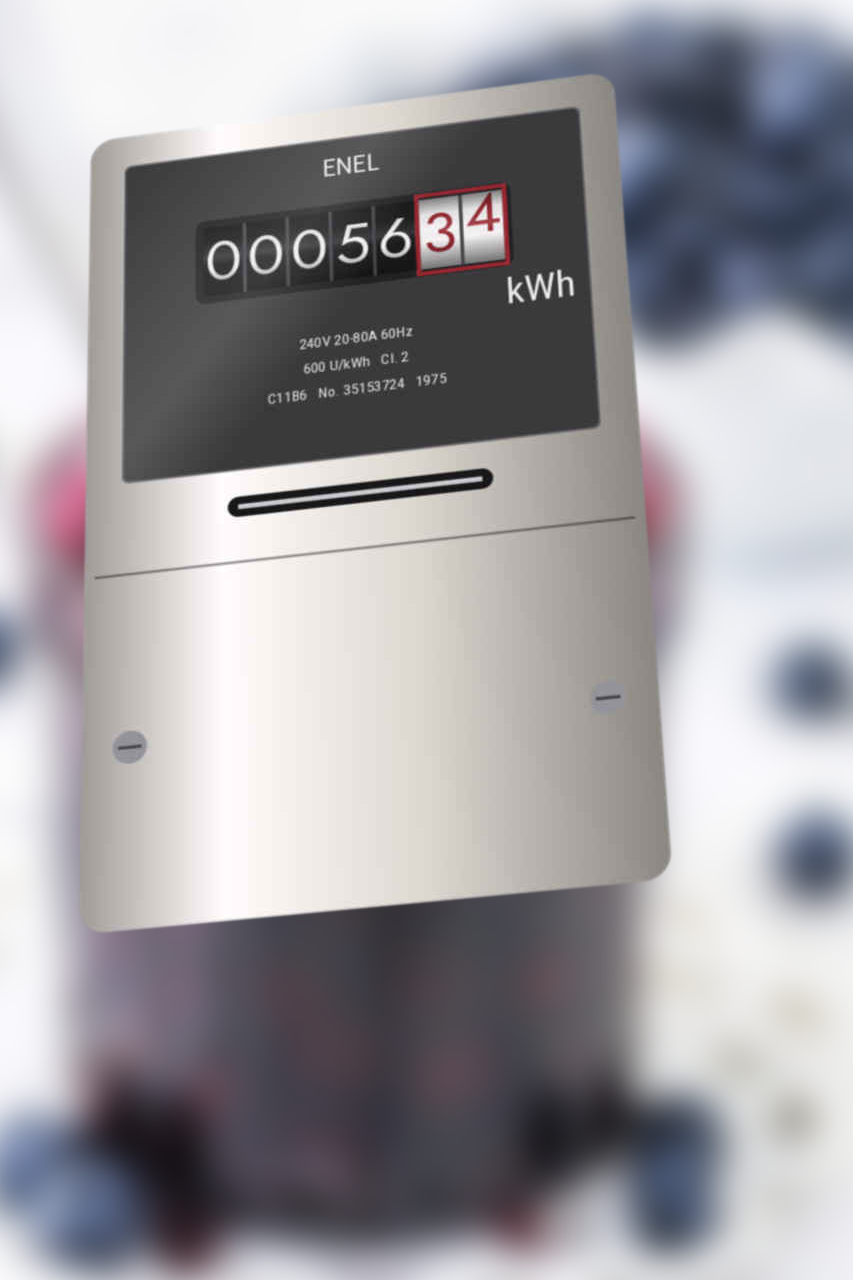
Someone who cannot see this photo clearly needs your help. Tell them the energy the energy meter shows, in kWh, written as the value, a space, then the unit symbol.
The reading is 56.34 kWh
